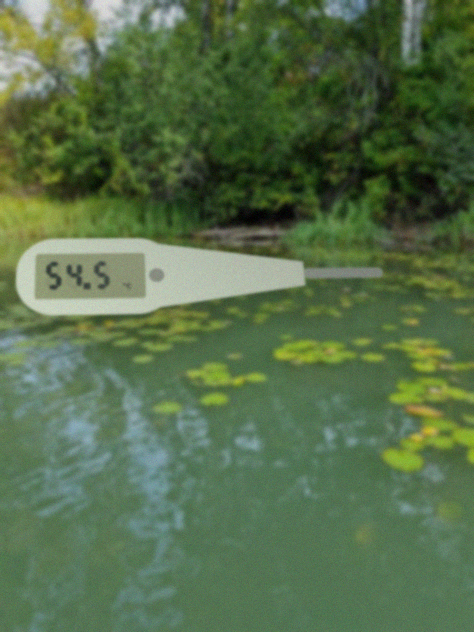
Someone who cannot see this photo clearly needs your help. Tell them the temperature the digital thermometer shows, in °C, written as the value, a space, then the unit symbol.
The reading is 54.5 °C
